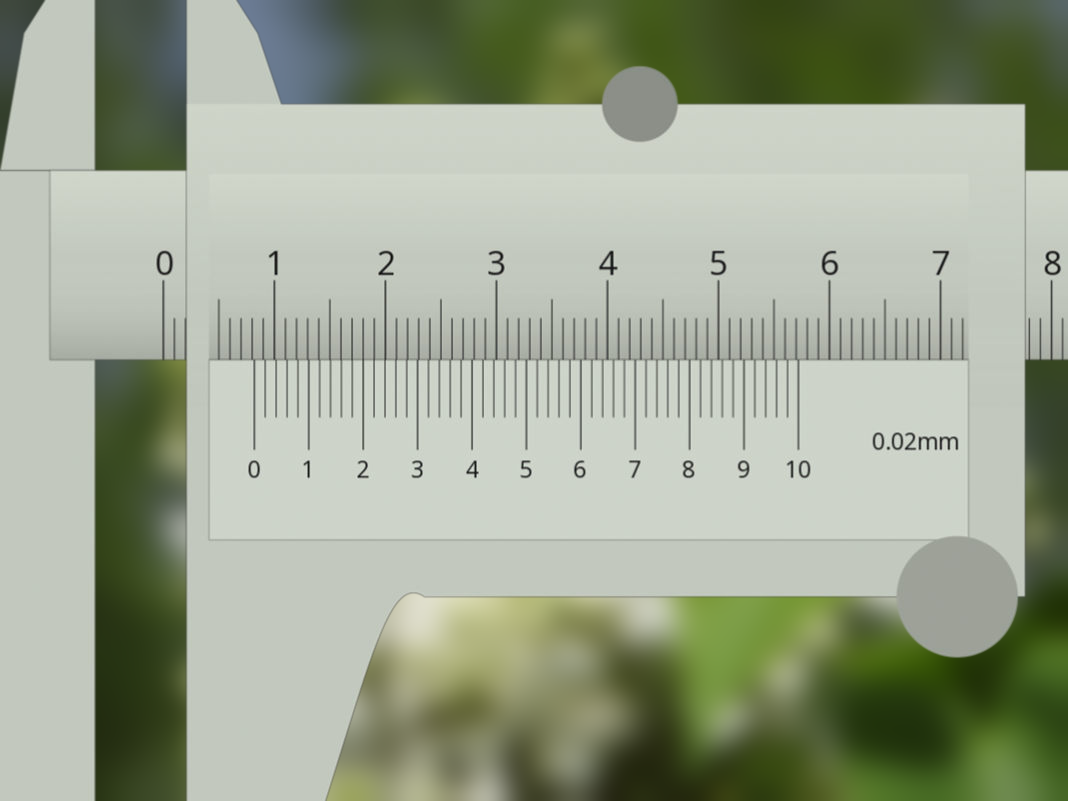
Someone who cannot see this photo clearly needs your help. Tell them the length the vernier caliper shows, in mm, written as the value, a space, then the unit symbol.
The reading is 8.2 mm
